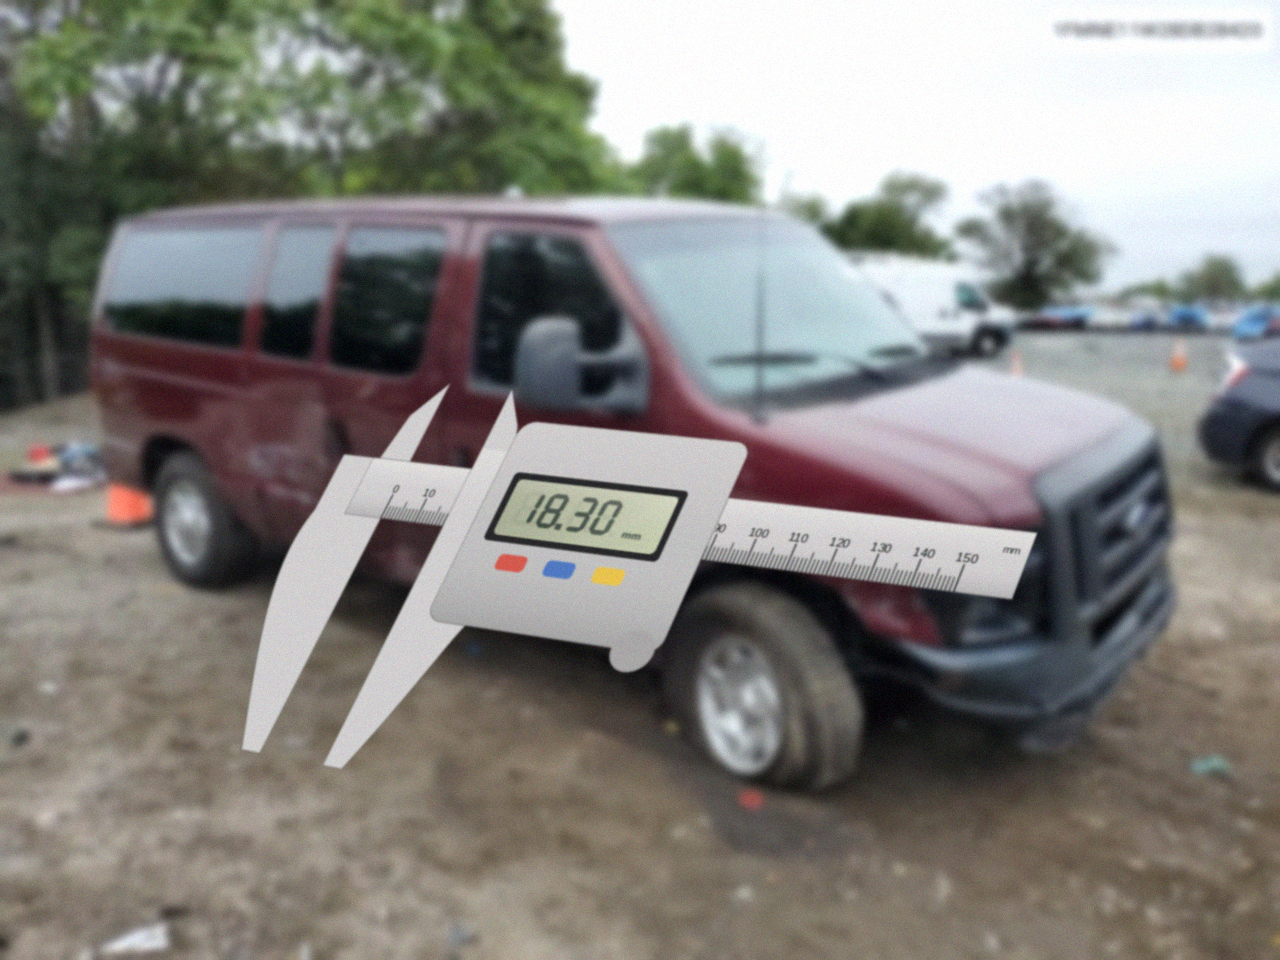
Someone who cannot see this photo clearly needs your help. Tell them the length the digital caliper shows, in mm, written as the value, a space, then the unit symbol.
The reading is 18.30 mm
